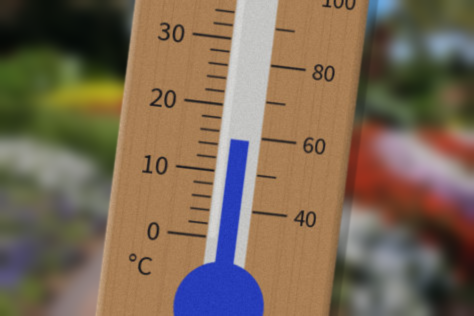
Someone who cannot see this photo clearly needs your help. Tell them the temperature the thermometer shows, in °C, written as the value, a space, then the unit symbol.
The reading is 15 °C
